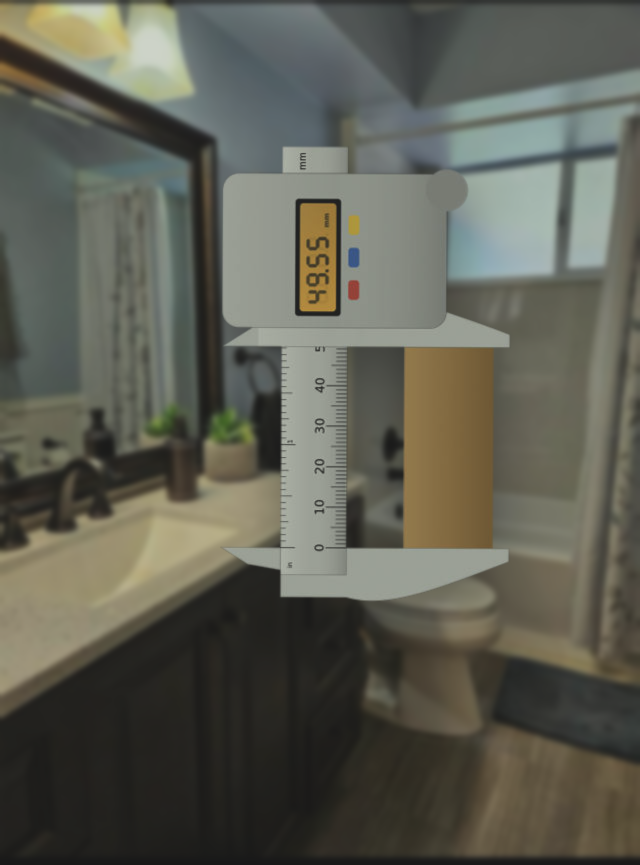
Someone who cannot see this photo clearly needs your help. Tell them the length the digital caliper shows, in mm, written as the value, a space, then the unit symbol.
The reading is 49.55 mm
